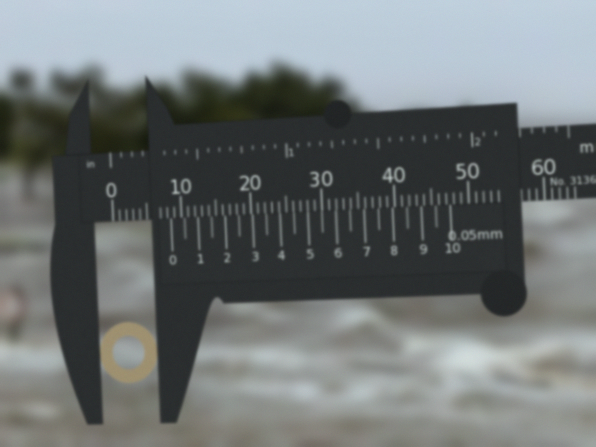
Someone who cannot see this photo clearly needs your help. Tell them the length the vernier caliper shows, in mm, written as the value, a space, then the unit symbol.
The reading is 8.5 mm
